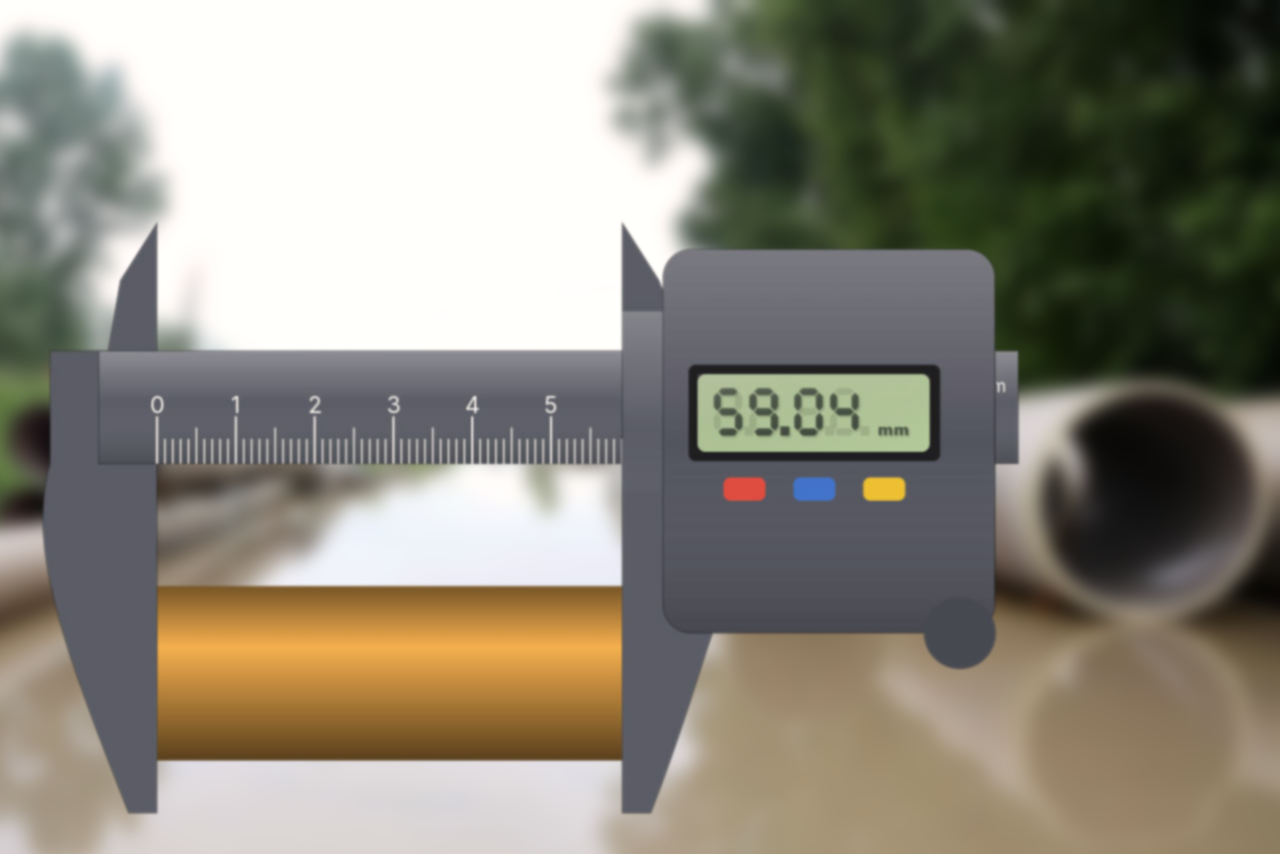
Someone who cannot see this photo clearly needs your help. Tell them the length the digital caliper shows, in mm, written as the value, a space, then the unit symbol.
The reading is 59.04 mm
